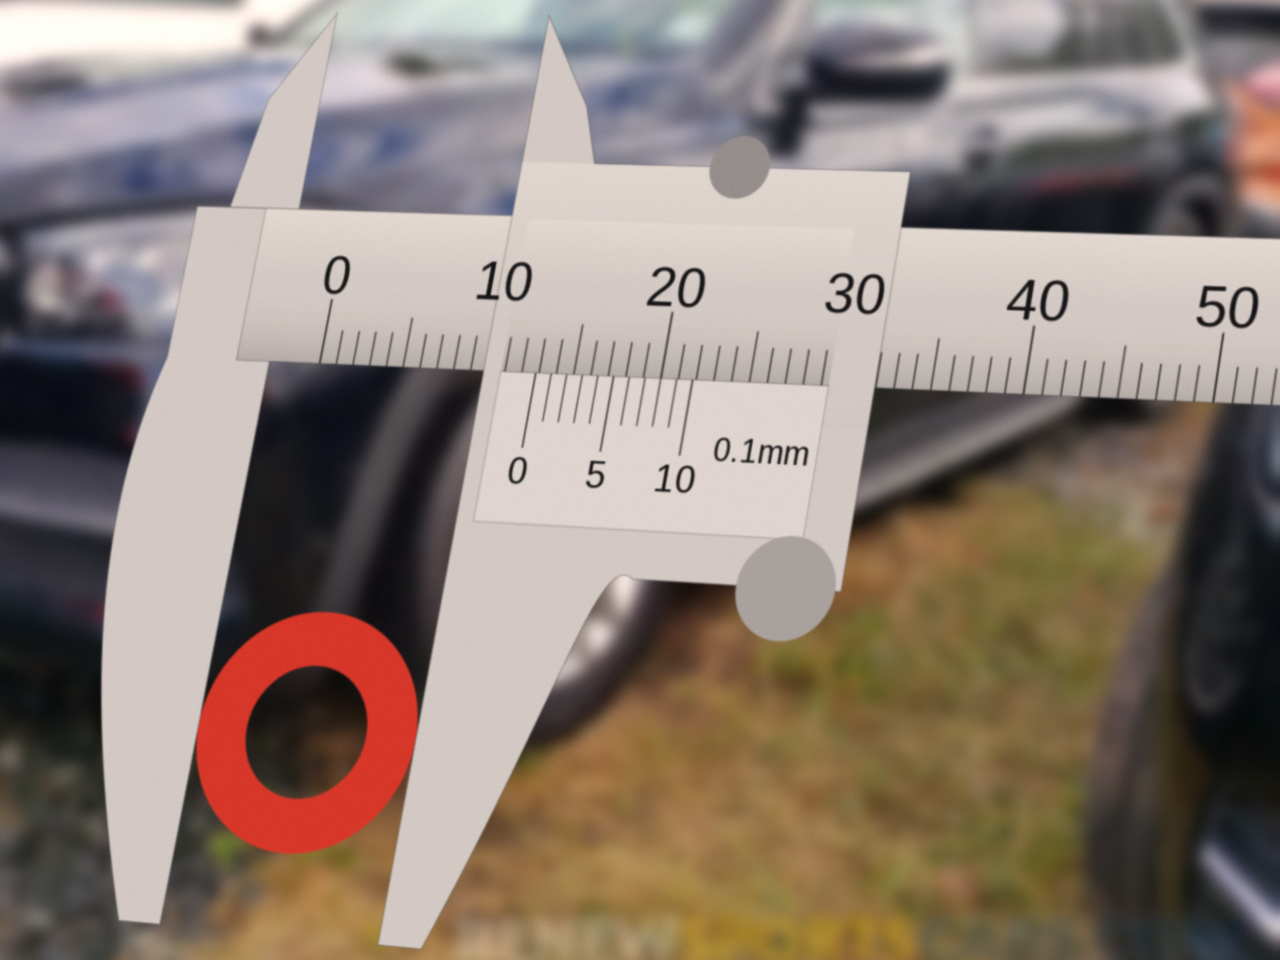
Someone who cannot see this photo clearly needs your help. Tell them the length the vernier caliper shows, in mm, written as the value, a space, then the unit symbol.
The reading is 12.8 mm
